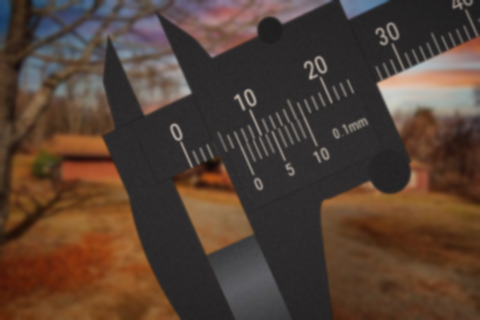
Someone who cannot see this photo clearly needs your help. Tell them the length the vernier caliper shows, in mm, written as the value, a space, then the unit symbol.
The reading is 7.0 mm
